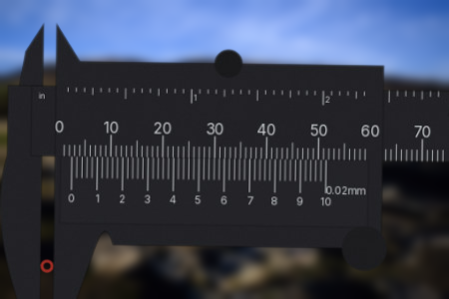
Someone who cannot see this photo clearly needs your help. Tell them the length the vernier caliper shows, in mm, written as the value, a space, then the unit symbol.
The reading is 2.5 mm
